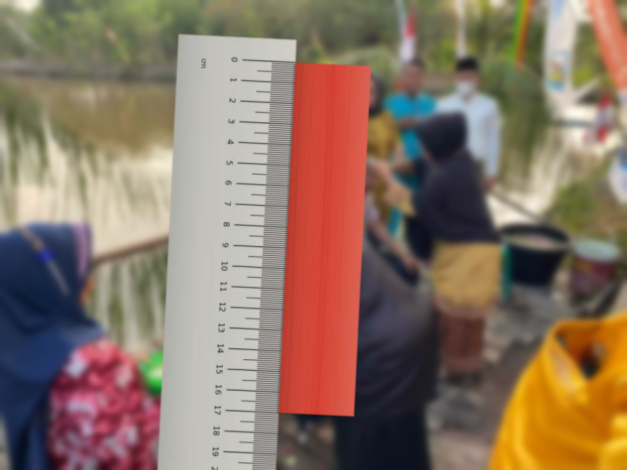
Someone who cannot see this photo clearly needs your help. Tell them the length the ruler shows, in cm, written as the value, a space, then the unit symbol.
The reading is 17 cm
